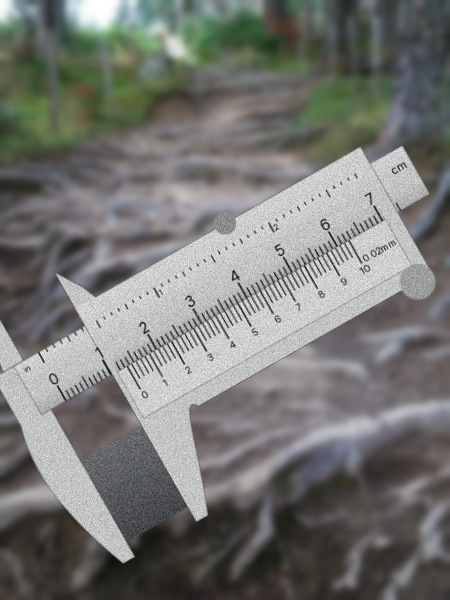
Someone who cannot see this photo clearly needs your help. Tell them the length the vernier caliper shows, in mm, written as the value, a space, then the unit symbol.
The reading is 13.5 mm
